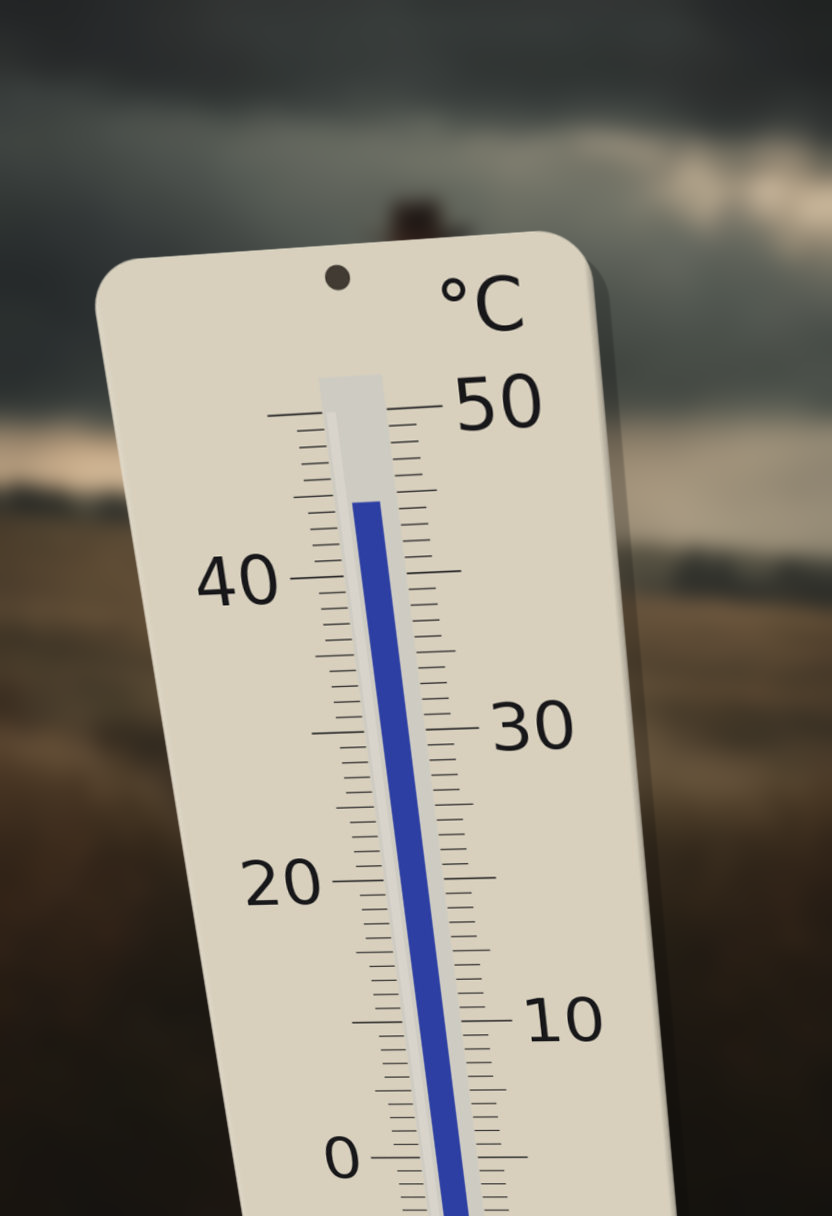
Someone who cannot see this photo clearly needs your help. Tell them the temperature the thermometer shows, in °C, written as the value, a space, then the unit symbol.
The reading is 44.5 °C
